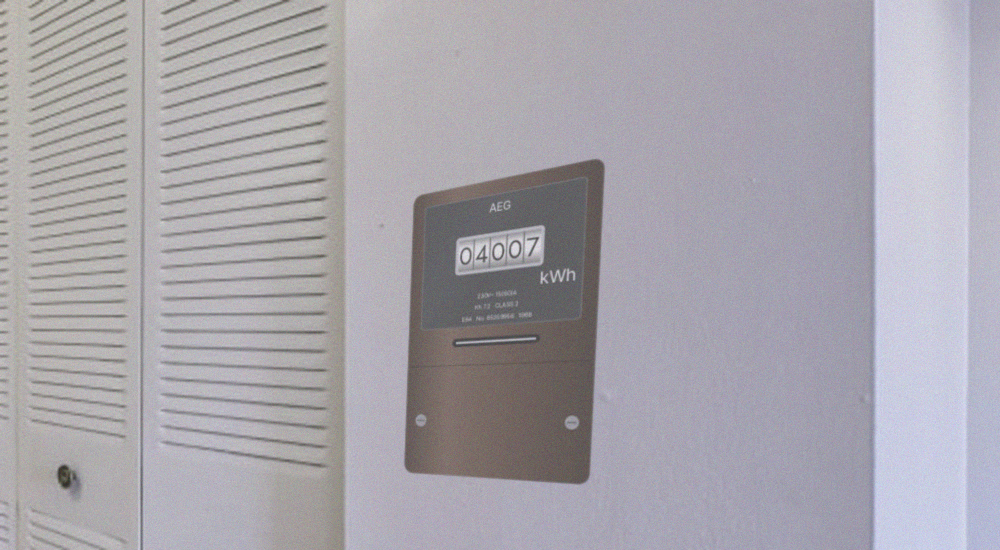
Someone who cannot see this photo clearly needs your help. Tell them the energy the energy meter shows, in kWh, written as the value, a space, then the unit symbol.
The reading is 4007 kWh
